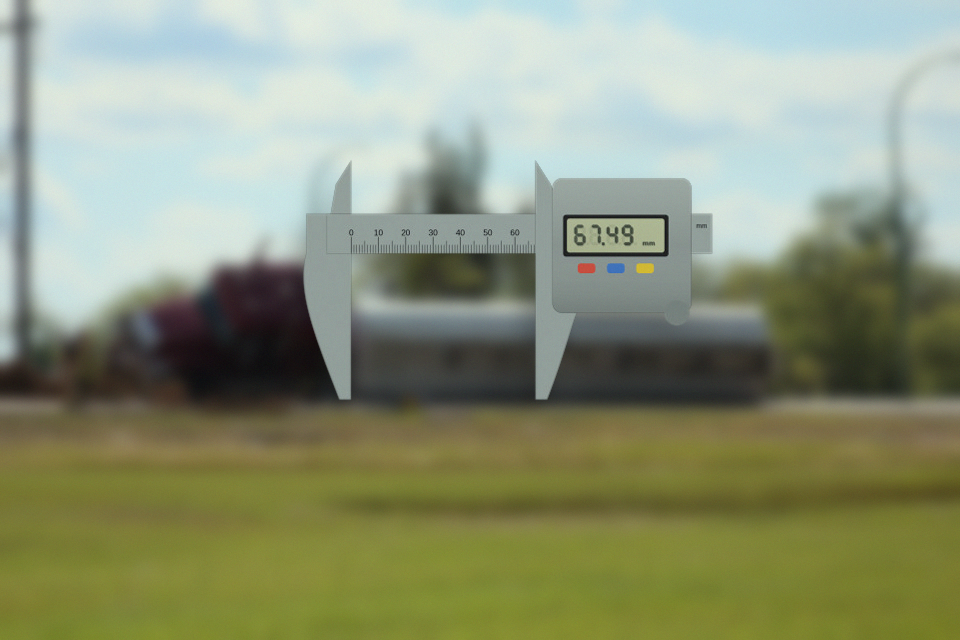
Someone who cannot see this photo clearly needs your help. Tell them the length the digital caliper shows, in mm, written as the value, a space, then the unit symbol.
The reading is 67.49 mm
